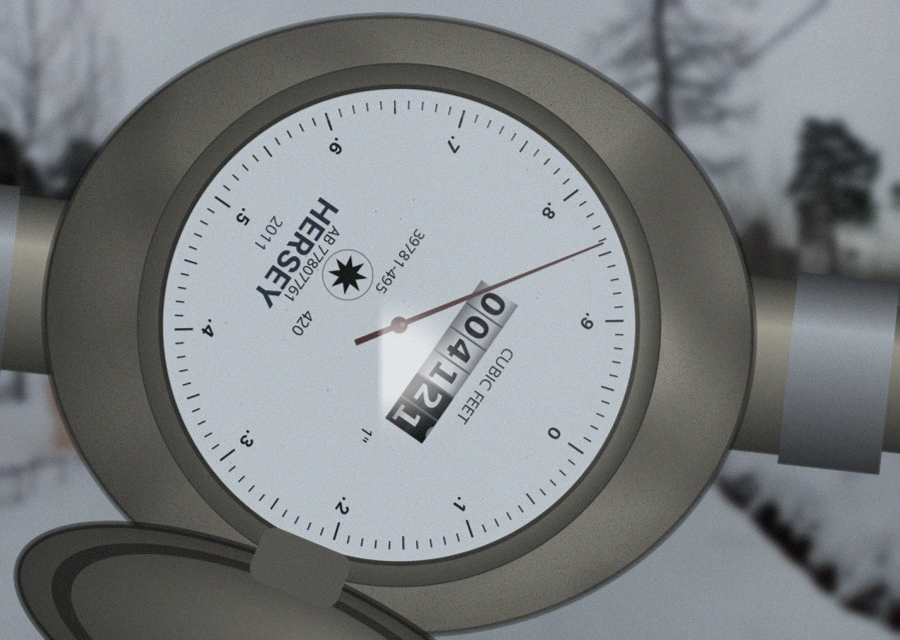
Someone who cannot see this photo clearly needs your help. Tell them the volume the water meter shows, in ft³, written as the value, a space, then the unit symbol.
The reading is 4120.84 ft³
